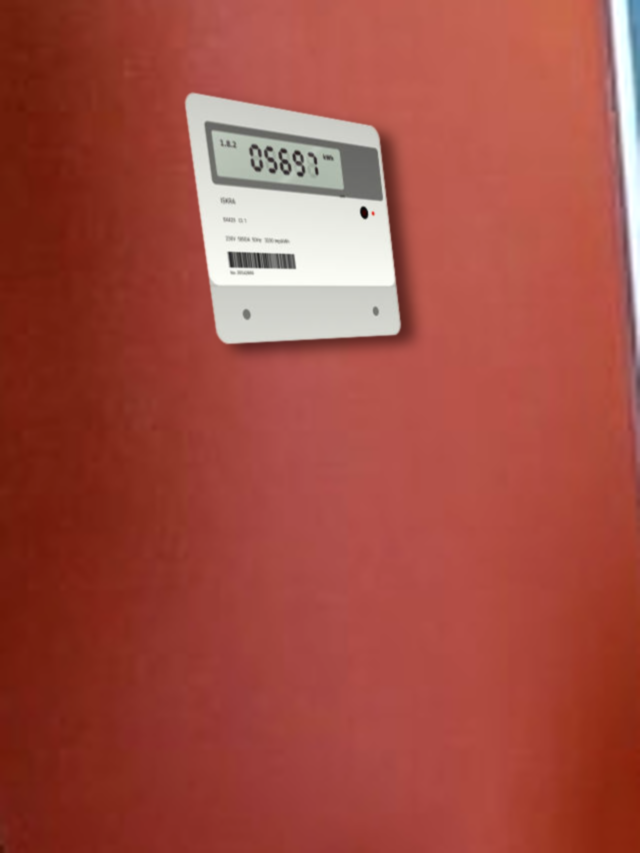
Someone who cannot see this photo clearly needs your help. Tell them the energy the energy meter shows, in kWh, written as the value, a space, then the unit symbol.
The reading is 5697 kWh
